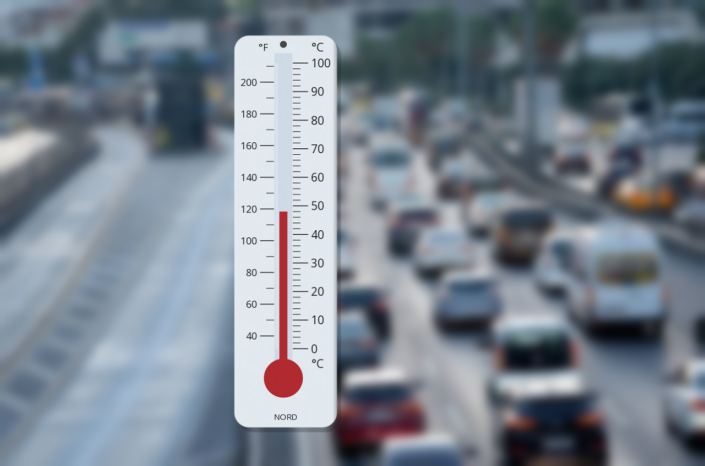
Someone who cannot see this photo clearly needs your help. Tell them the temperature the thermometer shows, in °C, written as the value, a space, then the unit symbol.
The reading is 48 °C
